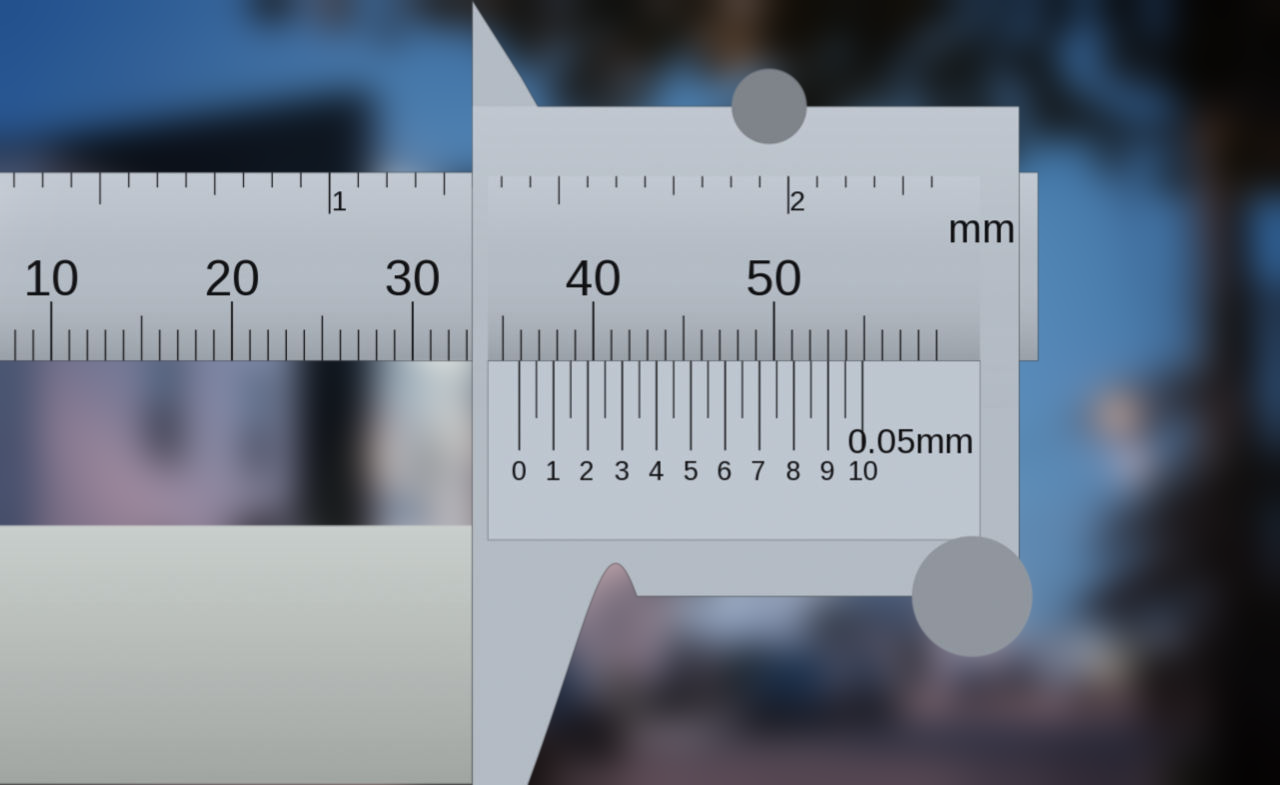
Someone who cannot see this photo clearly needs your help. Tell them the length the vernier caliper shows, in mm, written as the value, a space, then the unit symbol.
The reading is 35.9 mm
